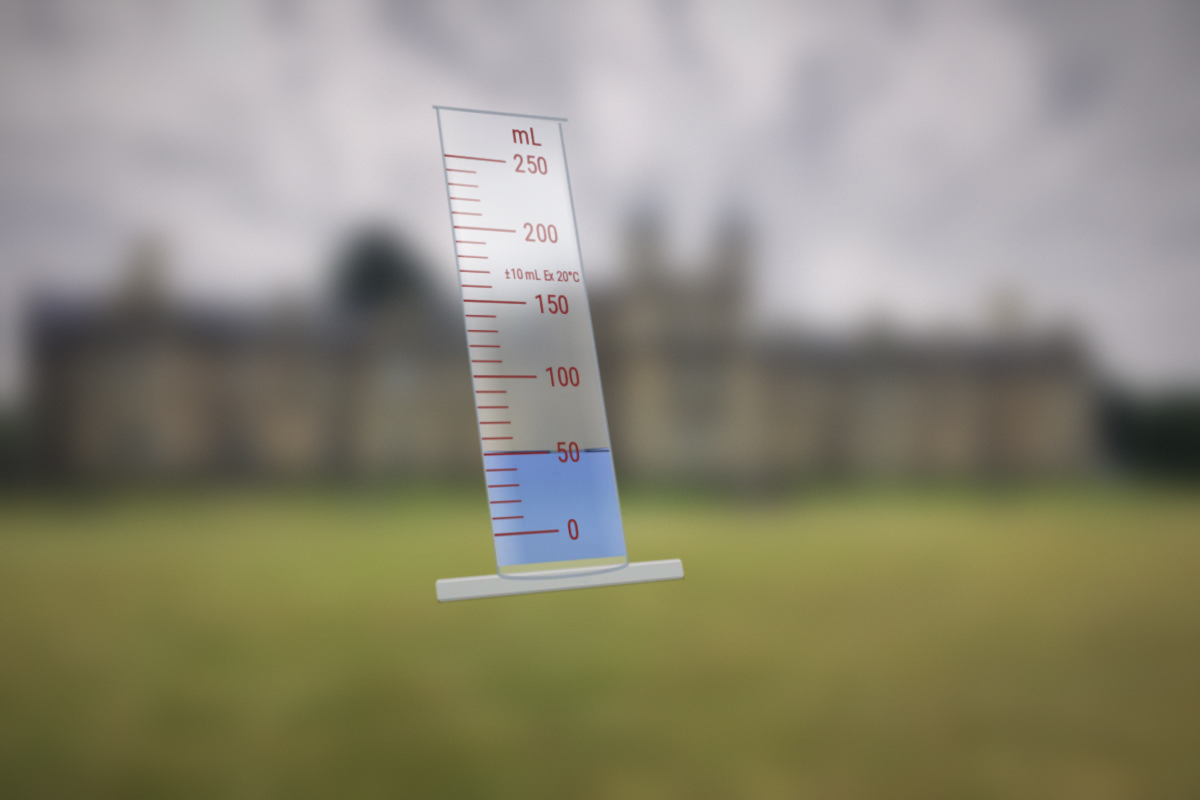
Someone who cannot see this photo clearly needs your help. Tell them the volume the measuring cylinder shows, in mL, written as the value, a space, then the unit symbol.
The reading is 50 mL
